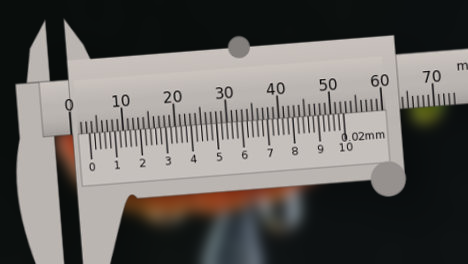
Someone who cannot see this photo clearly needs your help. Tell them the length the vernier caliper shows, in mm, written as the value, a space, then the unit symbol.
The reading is 3.5 mm
